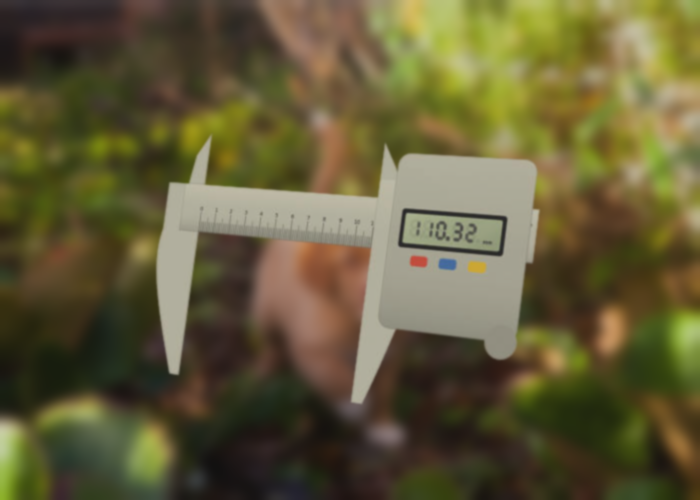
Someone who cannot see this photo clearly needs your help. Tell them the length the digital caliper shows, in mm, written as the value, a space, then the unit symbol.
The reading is 110.32 mm
